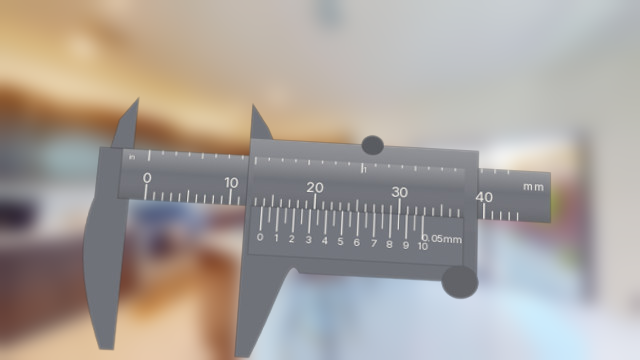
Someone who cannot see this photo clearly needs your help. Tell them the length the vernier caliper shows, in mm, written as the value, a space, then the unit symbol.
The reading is 13.8 mm
